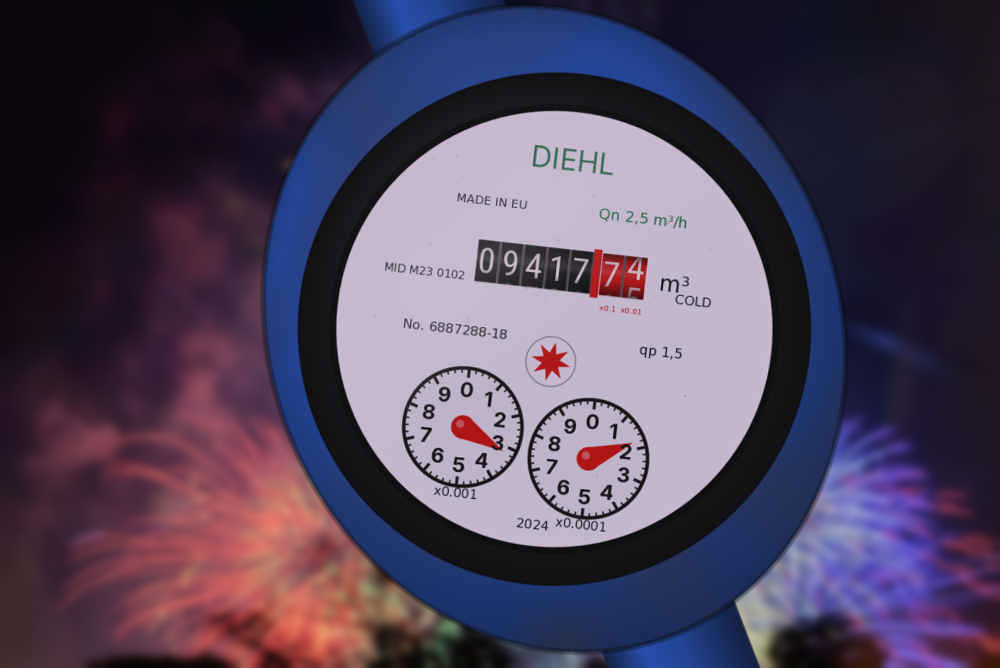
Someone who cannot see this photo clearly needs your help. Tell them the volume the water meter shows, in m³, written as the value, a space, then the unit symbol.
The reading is 9417.7431 m³
